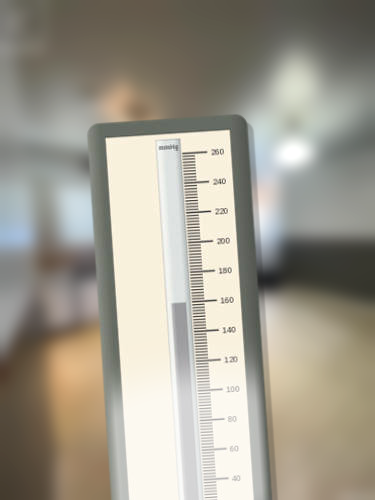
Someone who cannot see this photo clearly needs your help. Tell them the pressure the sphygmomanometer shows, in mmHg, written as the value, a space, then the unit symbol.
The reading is 160 mmHg
